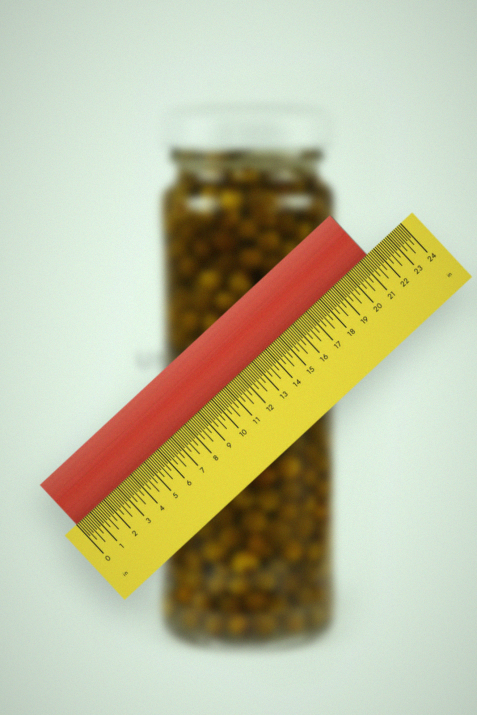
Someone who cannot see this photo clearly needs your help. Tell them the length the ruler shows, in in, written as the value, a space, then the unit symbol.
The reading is 21.5 in
